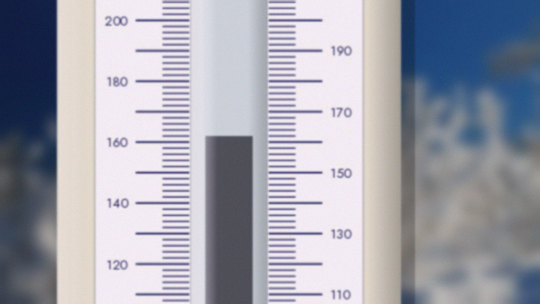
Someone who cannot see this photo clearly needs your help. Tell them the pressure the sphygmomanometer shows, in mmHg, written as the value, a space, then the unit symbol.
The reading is 162 mmHg
